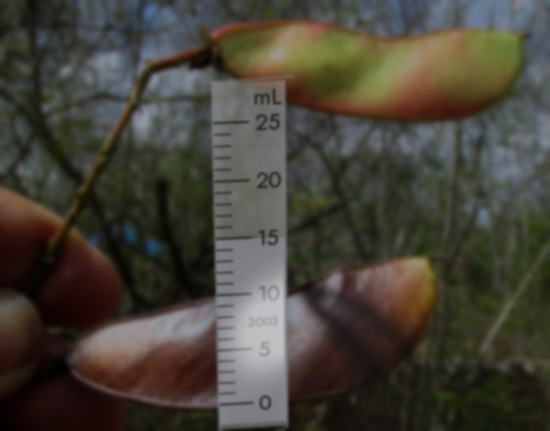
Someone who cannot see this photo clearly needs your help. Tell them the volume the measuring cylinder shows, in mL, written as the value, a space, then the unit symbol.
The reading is 15 mL
